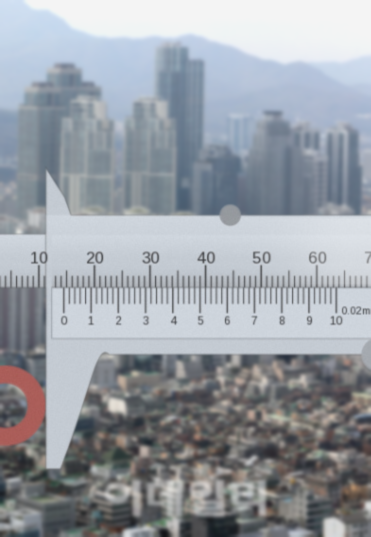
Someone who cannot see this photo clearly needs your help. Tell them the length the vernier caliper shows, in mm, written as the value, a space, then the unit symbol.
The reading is 14.5 mm
